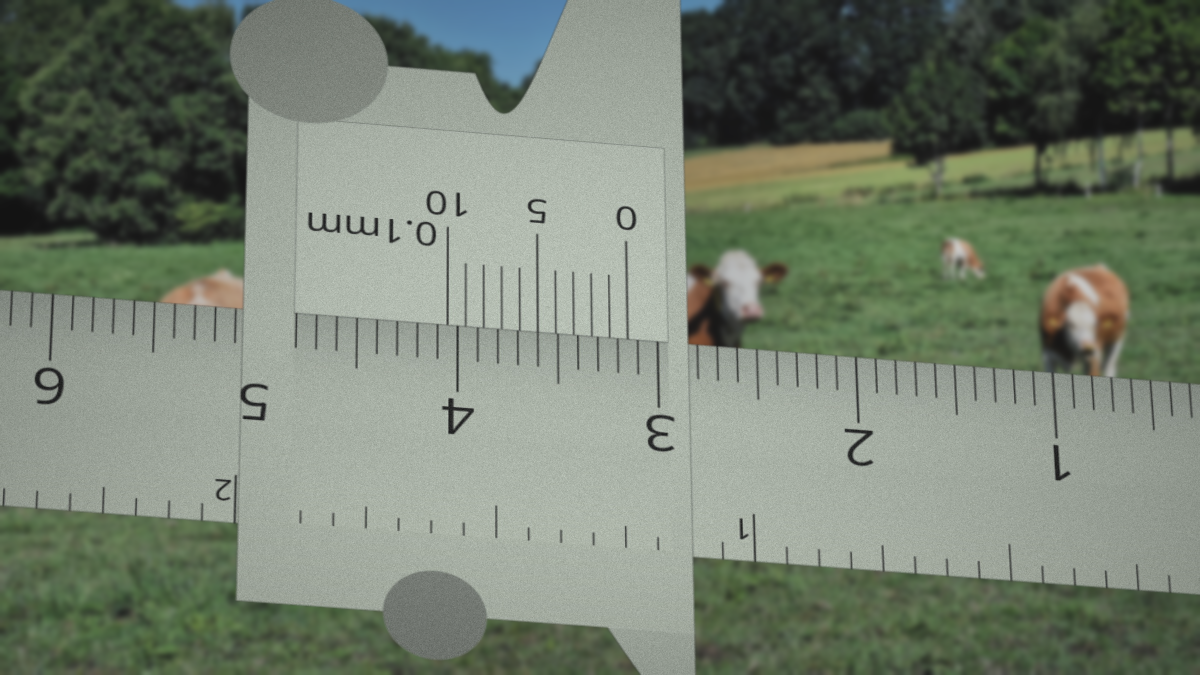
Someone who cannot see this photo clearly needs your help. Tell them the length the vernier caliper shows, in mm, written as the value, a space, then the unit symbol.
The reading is 31.5 mm
